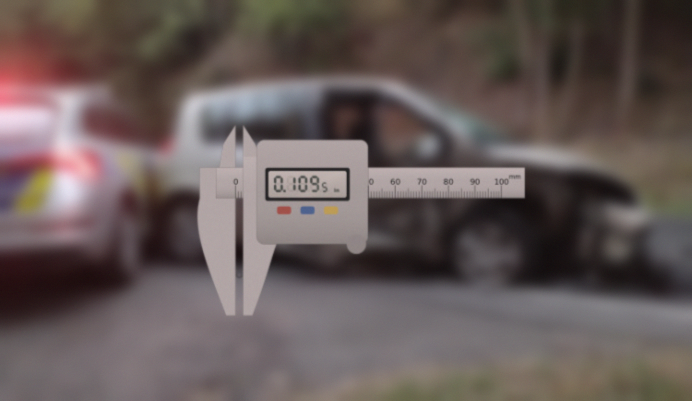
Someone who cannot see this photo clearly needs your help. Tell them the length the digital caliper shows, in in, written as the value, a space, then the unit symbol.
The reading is 0.1095 in
